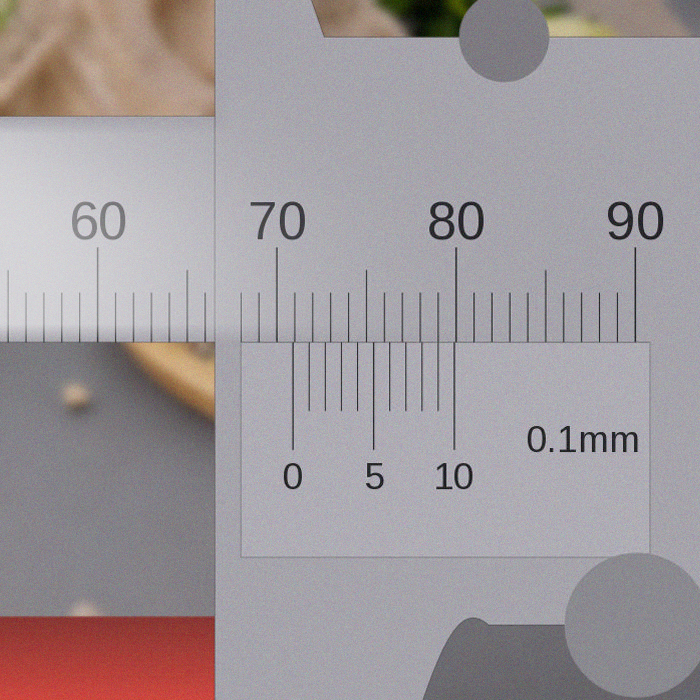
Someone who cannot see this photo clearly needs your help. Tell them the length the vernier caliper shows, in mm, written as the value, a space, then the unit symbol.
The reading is 70.9 mm
